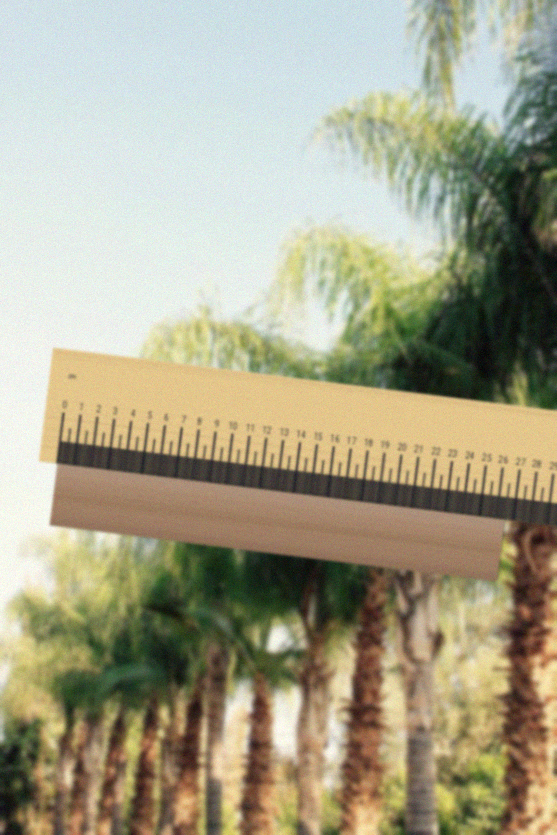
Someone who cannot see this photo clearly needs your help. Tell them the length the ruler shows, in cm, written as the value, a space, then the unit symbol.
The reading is 26.5 cm
